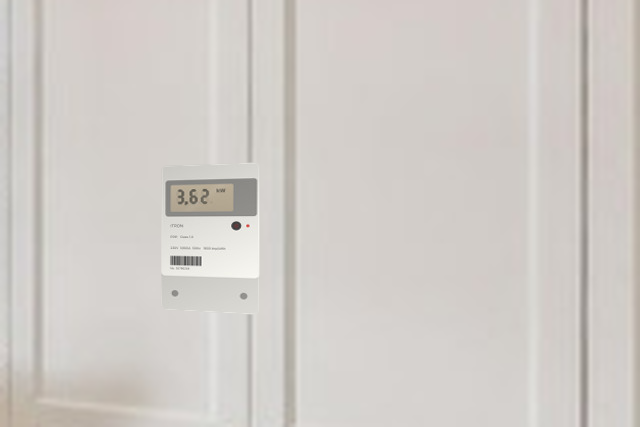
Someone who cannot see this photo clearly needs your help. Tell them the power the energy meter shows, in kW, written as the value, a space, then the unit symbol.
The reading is 3.62 kW
